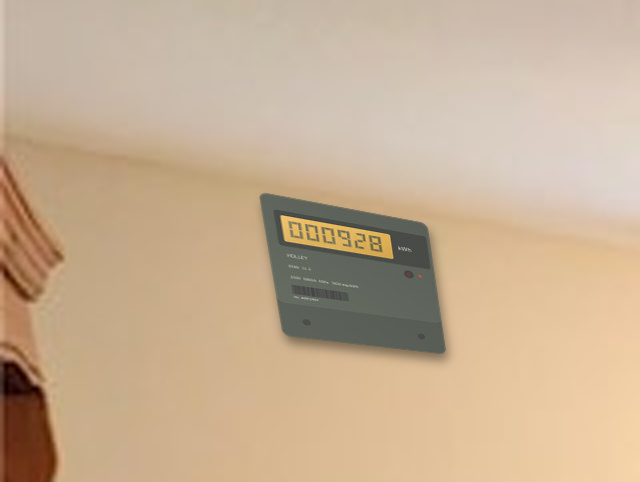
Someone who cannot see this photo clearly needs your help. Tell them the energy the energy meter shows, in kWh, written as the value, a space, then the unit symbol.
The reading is 928 kWh
